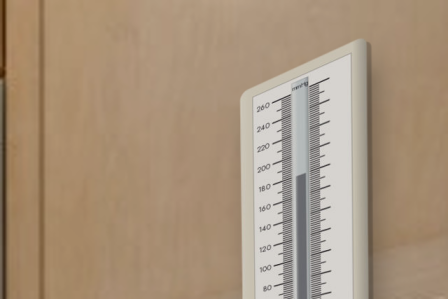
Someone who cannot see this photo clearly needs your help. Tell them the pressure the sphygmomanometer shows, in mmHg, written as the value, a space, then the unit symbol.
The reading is 180 mmHg
